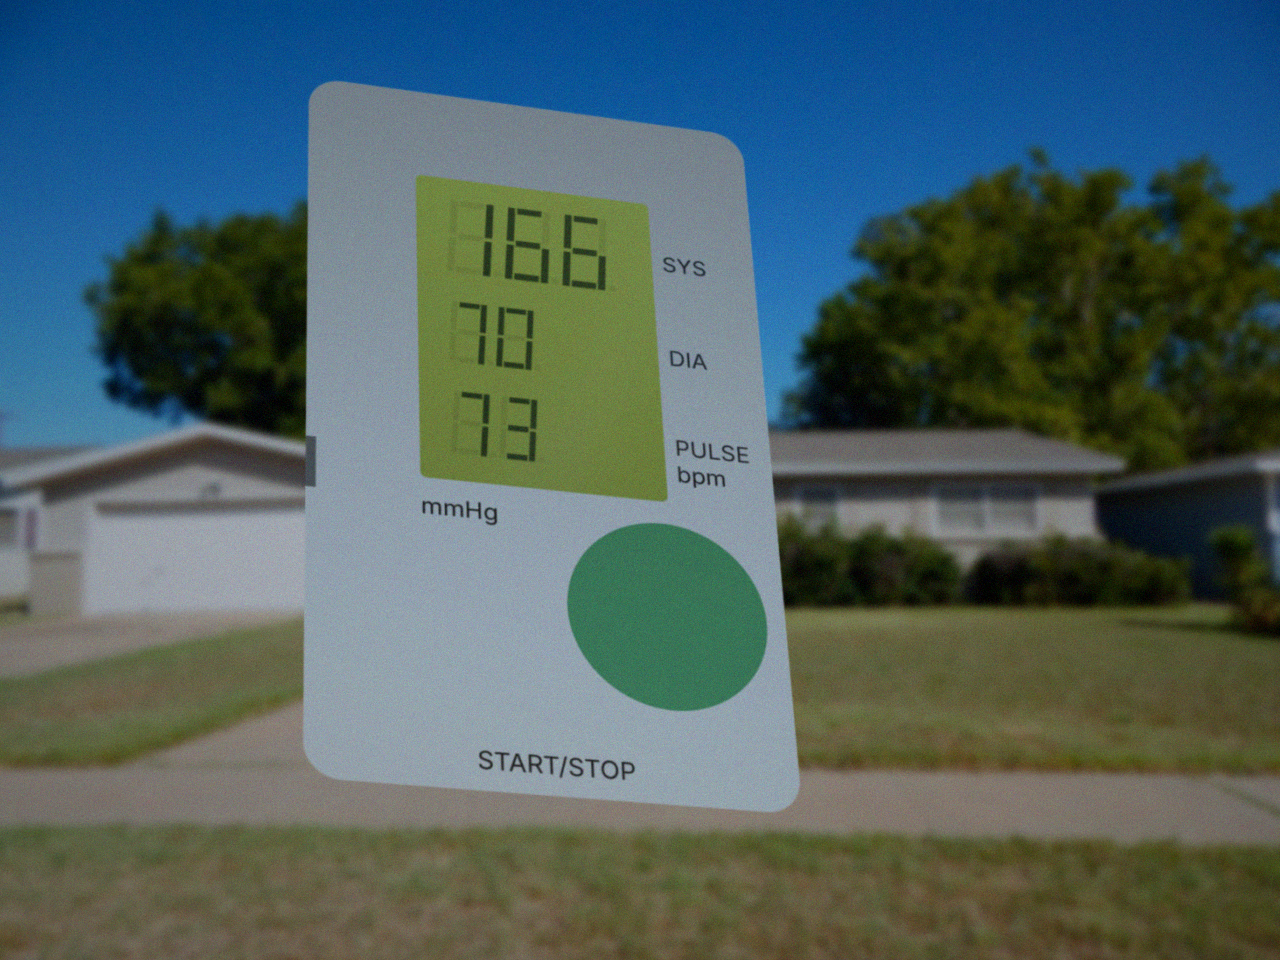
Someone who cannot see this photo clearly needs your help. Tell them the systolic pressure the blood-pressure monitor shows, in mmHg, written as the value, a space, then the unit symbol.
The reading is 166 mmHg
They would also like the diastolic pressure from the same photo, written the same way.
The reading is 70 mmHg
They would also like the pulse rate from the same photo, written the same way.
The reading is 73 bpm
